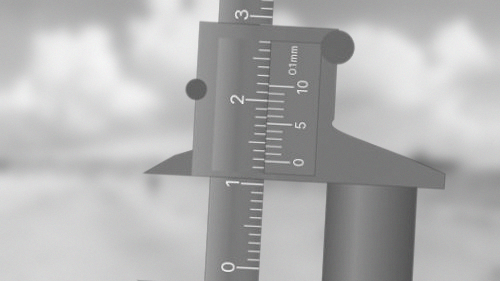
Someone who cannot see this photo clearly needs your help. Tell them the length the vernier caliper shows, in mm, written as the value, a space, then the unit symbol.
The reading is 12.8 mm
